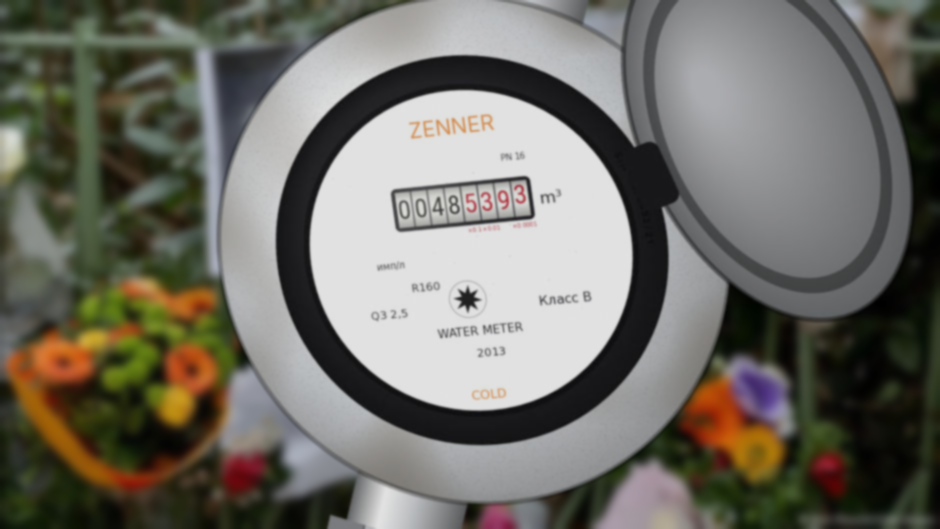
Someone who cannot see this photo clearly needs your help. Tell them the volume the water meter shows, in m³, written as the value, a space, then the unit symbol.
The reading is 48.5393 m³
